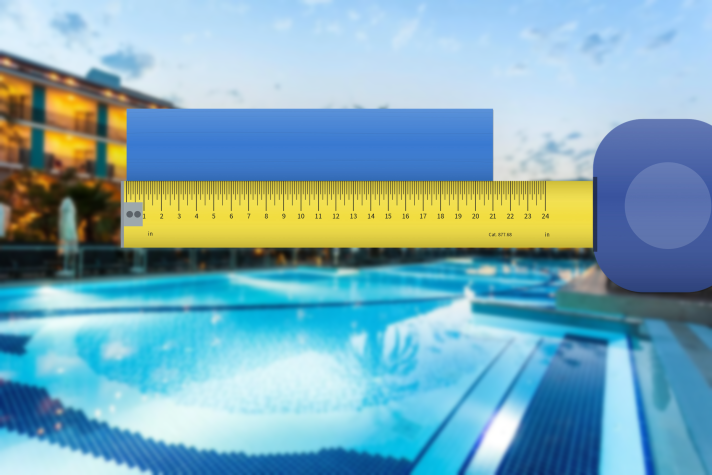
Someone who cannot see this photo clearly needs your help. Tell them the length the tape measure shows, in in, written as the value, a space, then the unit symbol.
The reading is 21 in
